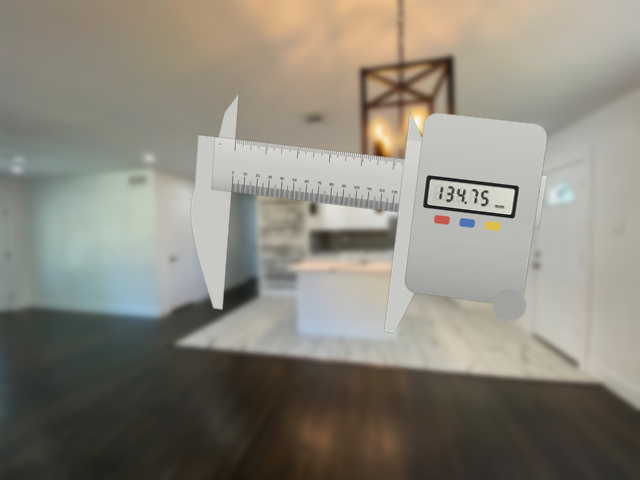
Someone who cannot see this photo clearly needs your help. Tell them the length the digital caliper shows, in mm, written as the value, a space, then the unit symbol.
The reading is 134.75 mm
